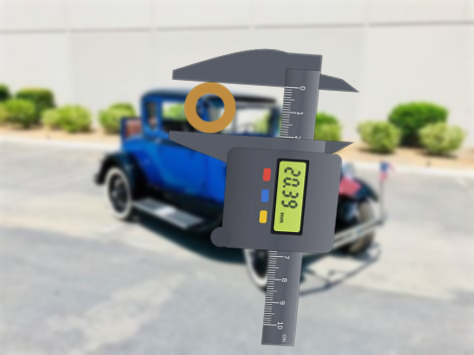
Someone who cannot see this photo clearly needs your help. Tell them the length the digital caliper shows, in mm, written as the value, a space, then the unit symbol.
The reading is 20.39 mm
